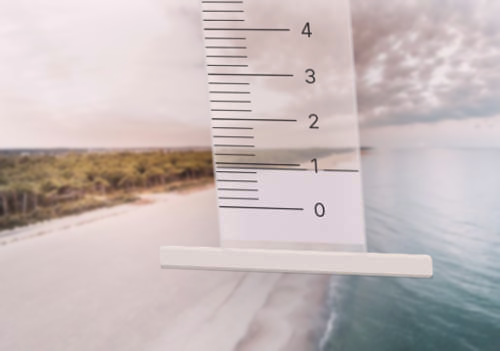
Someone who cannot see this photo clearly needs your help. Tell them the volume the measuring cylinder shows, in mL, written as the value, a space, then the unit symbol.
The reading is 0.9 mL
